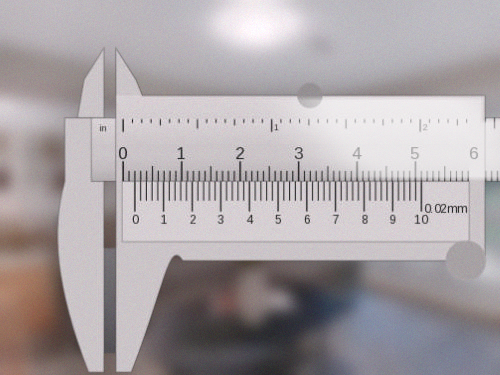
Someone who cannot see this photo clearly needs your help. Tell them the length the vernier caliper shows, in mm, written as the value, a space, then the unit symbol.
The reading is 2.0 mm
